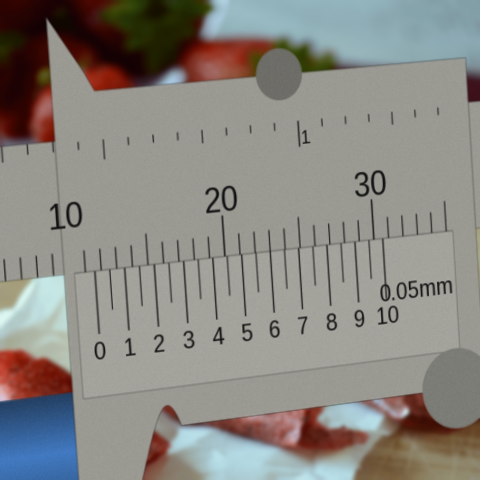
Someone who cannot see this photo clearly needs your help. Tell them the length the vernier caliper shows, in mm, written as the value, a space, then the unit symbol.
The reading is 11.6 mm
